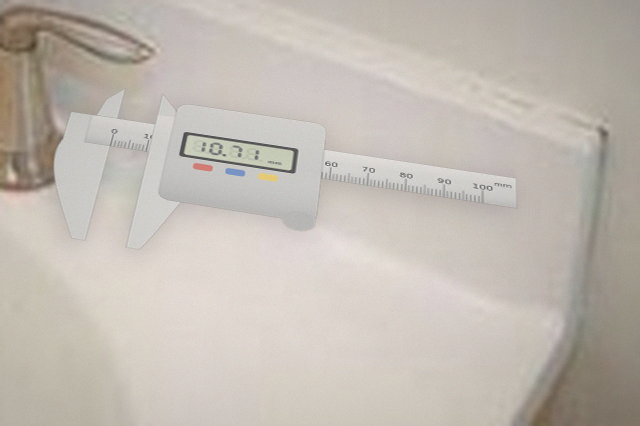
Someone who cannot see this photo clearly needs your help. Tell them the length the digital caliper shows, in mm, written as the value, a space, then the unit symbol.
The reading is 10.71 mm
